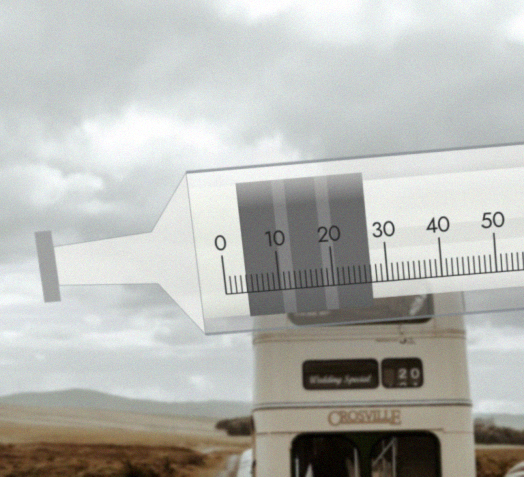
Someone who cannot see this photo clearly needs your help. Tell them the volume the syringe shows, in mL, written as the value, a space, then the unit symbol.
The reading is 4 mL
